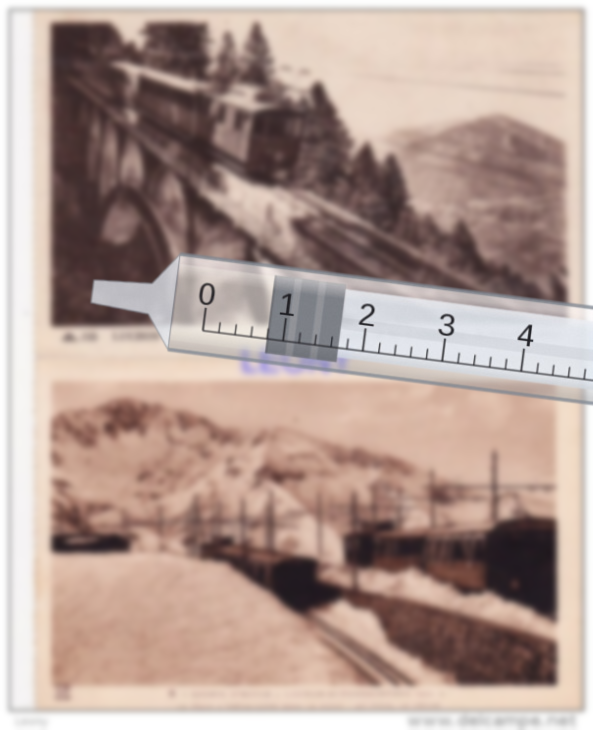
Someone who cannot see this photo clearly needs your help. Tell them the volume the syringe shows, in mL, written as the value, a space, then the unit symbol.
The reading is 0.8 mL
